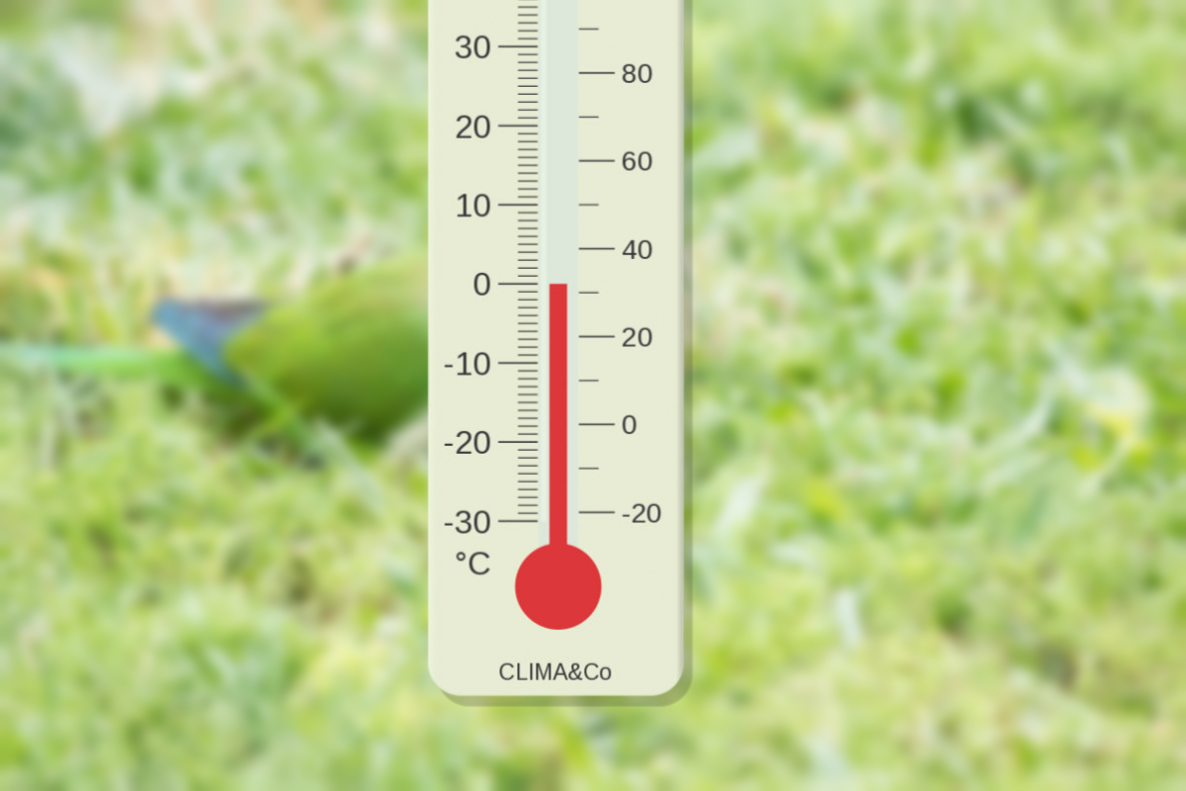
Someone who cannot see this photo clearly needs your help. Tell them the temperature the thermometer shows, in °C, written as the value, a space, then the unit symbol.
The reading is 0 °C
